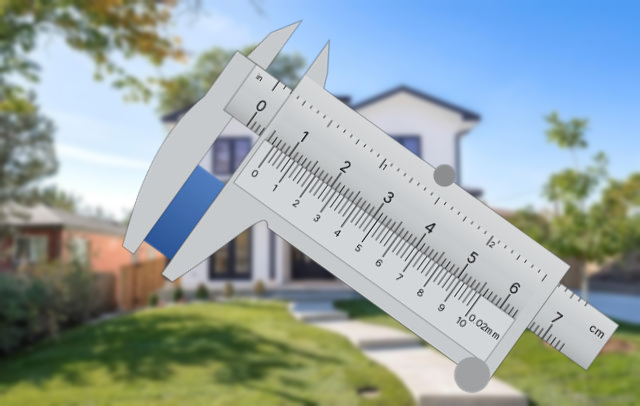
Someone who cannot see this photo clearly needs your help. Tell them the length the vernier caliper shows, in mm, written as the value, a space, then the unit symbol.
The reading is 6.5 mm
